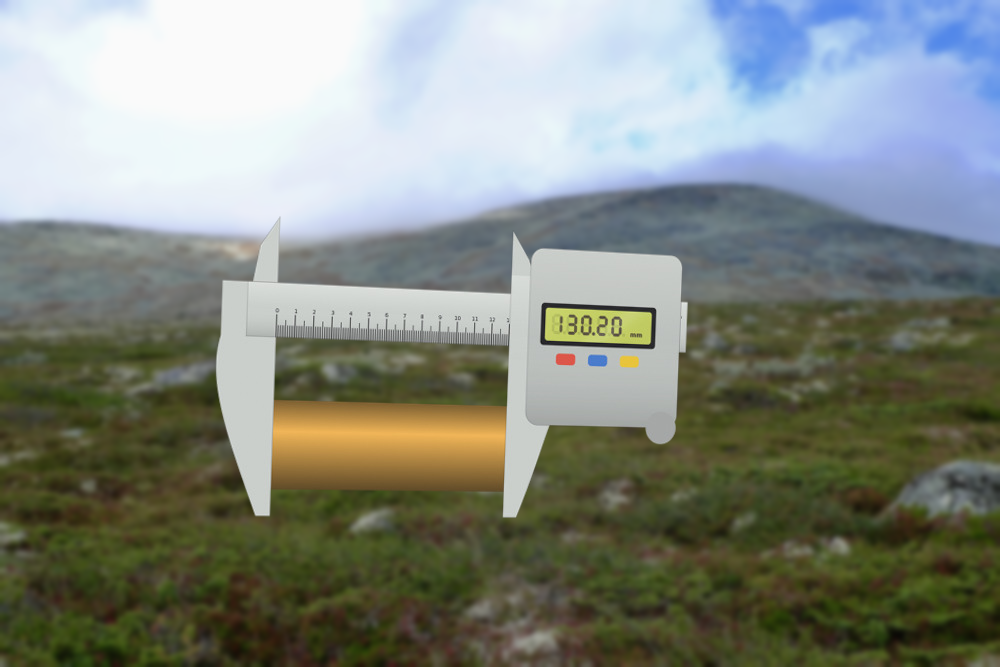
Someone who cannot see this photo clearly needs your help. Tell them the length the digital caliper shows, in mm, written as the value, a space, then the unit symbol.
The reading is 130.20 mm
